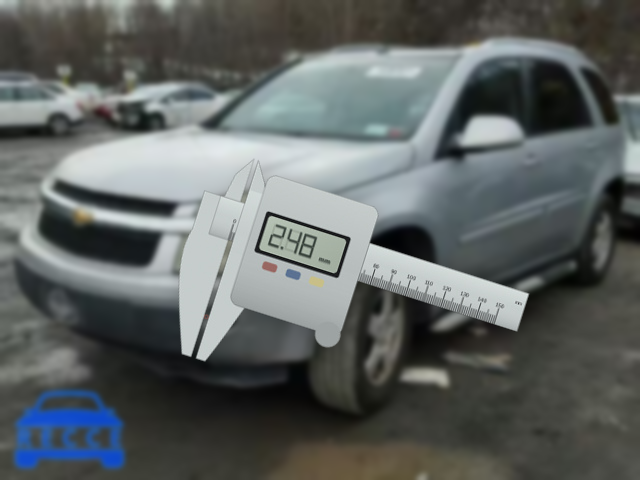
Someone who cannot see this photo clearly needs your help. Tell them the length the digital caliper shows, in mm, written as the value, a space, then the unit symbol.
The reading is 2.48 mm
